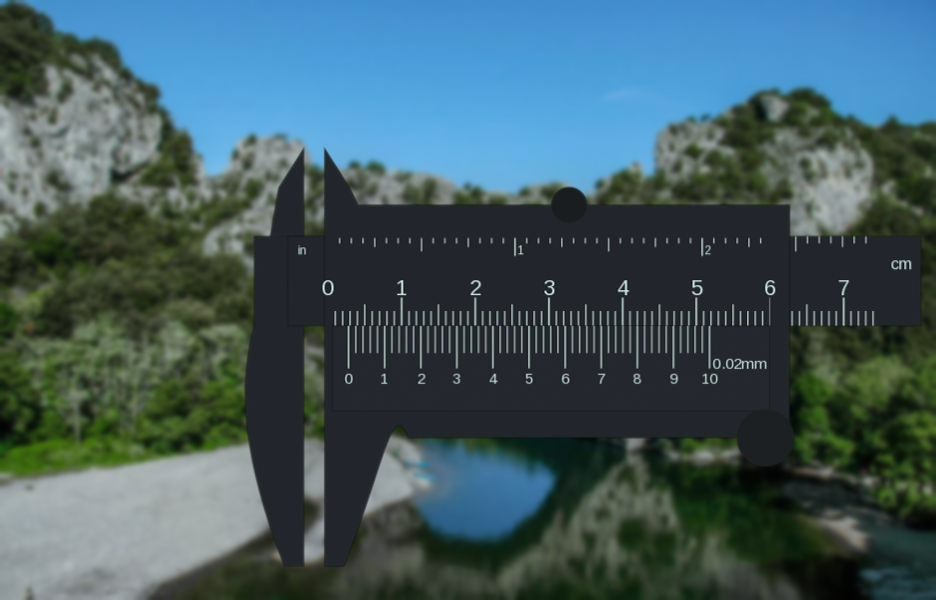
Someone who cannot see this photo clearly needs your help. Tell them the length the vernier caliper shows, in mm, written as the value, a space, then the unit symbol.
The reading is 2.8 mm
